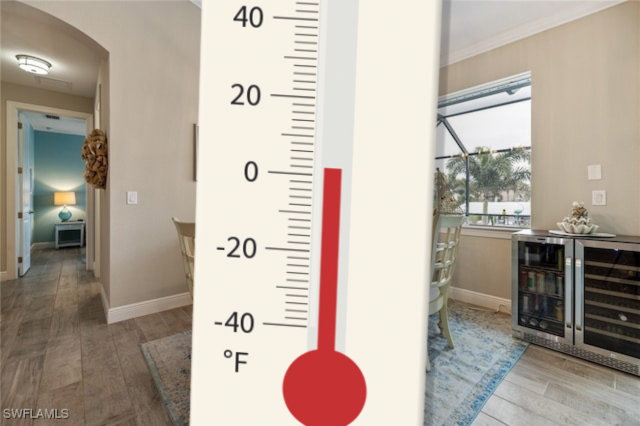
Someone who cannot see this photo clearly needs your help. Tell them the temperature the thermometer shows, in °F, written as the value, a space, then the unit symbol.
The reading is 2 °F
